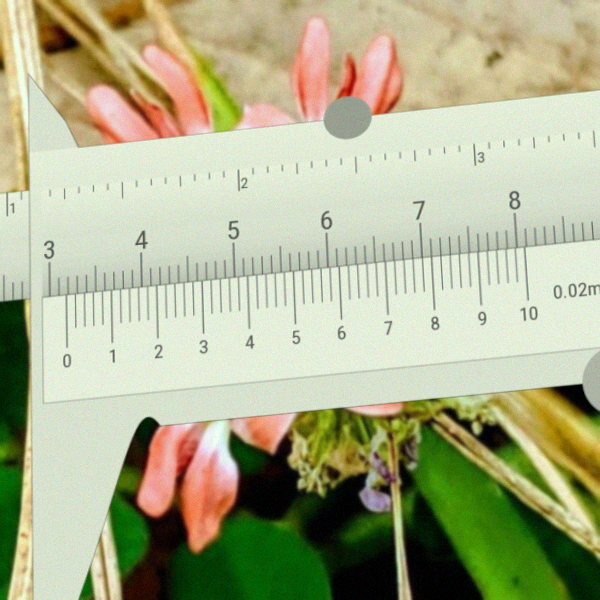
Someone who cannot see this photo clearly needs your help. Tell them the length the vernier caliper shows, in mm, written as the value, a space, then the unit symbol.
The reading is 31.8 mm
